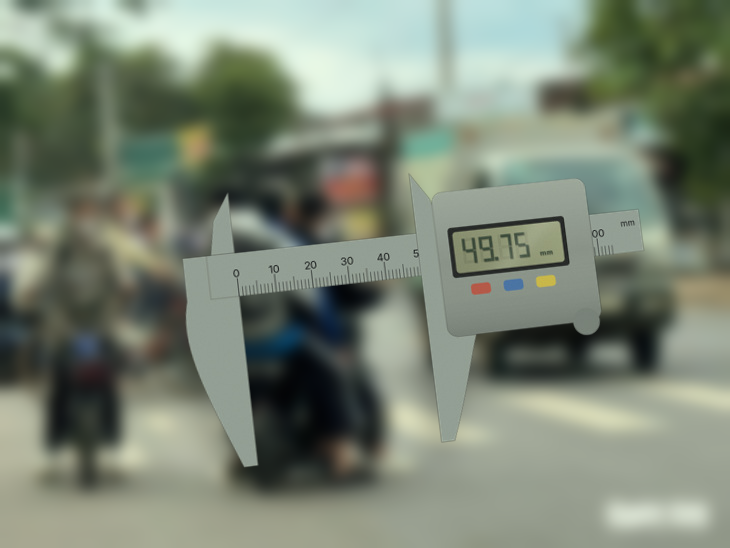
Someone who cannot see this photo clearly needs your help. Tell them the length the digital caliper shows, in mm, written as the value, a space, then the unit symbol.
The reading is 49.75 mm
